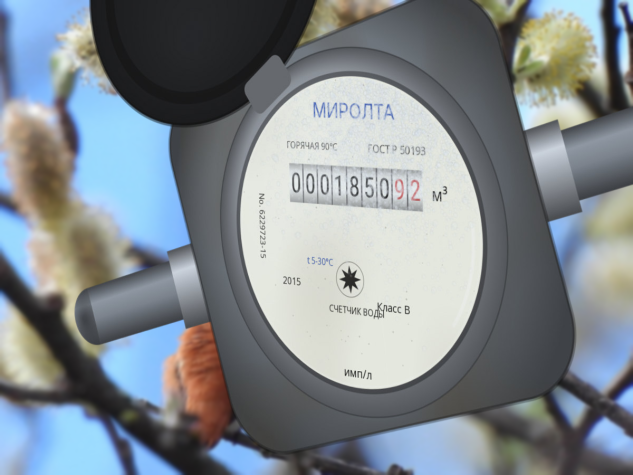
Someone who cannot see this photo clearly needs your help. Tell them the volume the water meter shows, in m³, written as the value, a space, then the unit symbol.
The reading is 1850.92 m³
